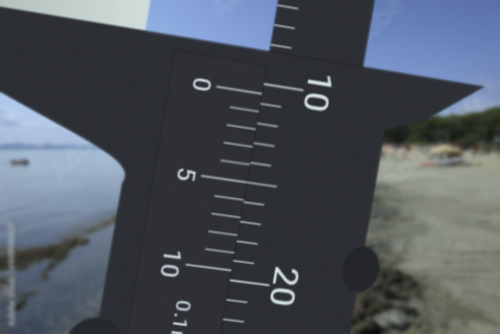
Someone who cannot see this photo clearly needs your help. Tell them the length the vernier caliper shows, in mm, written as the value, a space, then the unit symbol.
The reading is 10.5 mm
